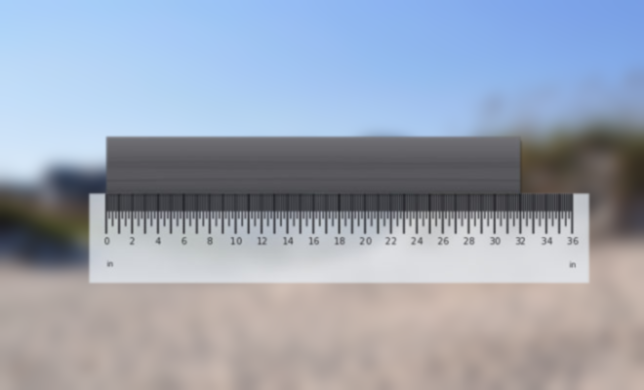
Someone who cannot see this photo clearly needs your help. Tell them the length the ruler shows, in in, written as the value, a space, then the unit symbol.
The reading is 32 in
